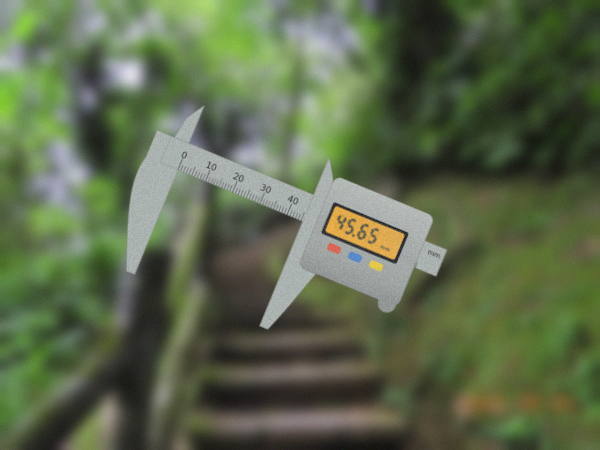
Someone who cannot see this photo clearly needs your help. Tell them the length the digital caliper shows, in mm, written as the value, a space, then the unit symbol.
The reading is 45.65 mm
